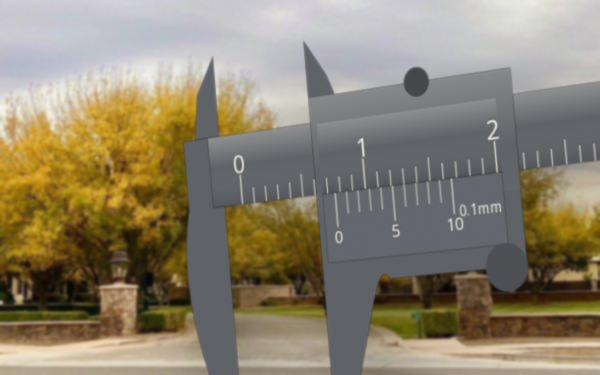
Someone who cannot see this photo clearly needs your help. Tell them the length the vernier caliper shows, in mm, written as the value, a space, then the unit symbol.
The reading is 7.6 mm
